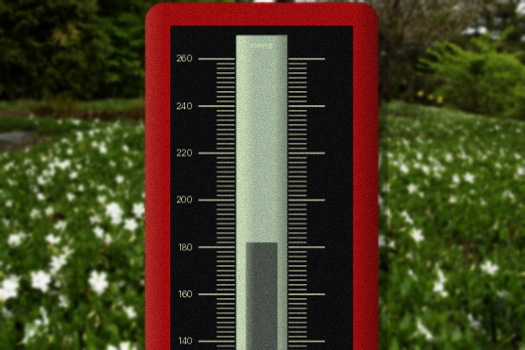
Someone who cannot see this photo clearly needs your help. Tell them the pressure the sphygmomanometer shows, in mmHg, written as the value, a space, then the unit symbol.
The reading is 182 mmHg
